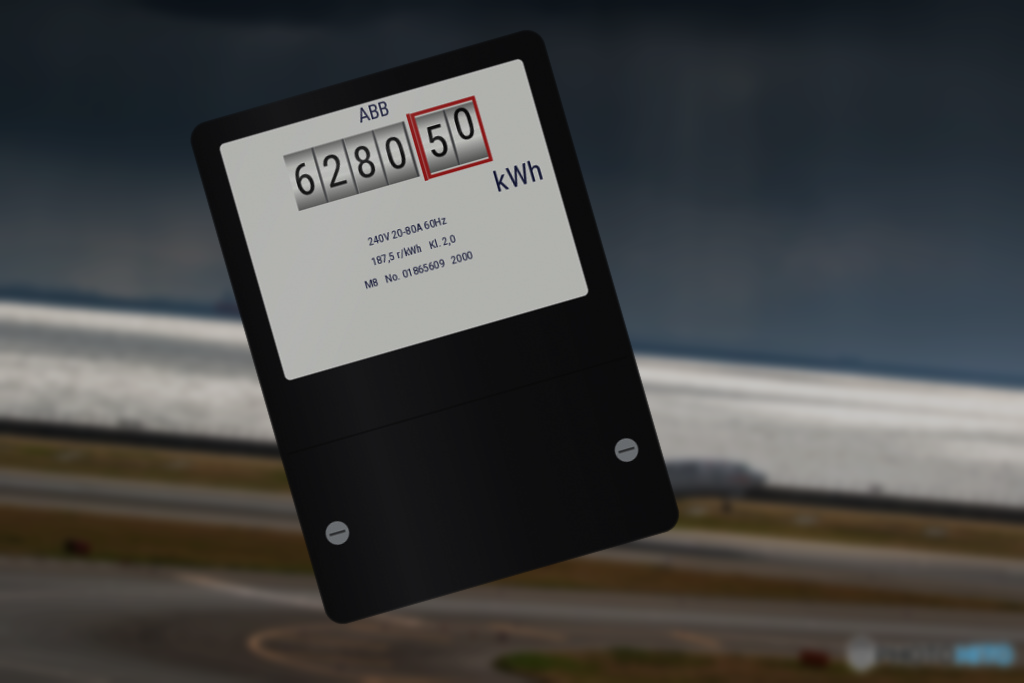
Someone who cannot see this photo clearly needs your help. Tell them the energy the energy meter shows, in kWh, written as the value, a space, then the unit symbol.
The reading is 6280.50 kWh
